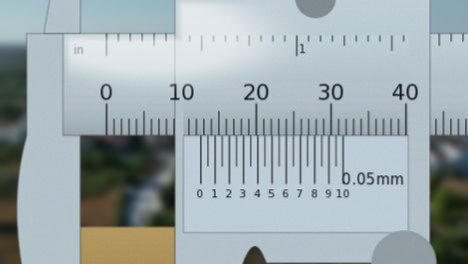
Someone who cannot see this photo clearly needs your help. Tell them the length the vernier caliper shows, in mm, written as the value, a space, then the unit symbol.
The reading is 12.6 mm
